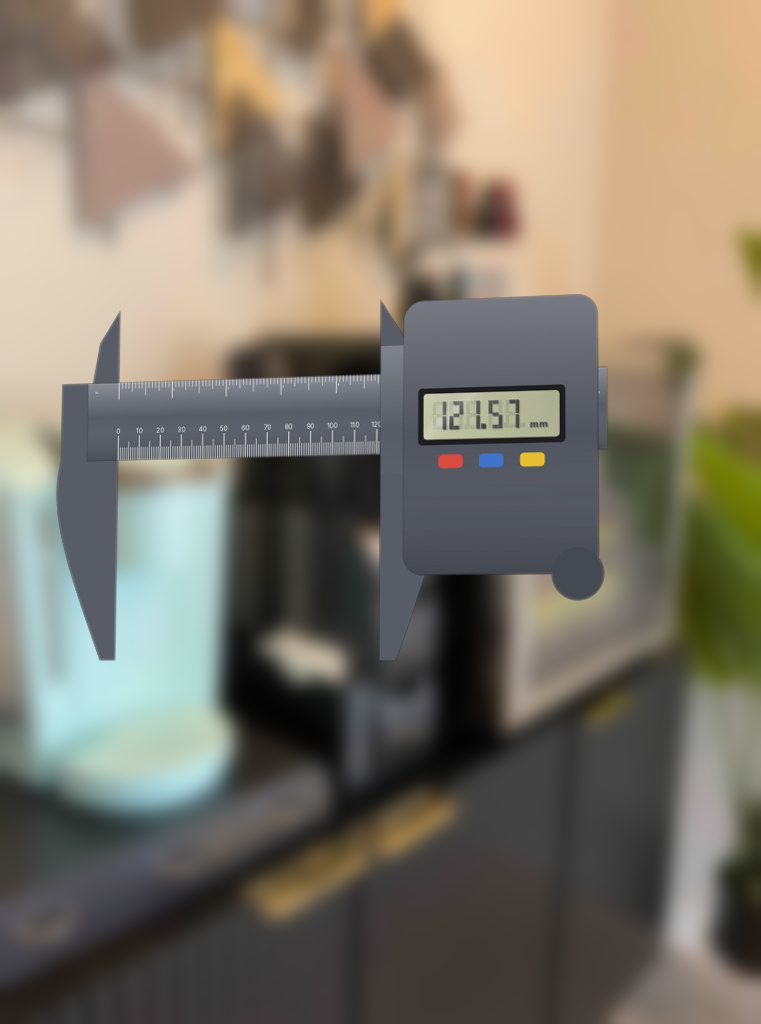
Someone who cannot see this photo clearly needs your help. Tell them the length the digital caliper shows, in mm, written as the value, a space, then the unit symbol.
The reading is 121.57 mm
